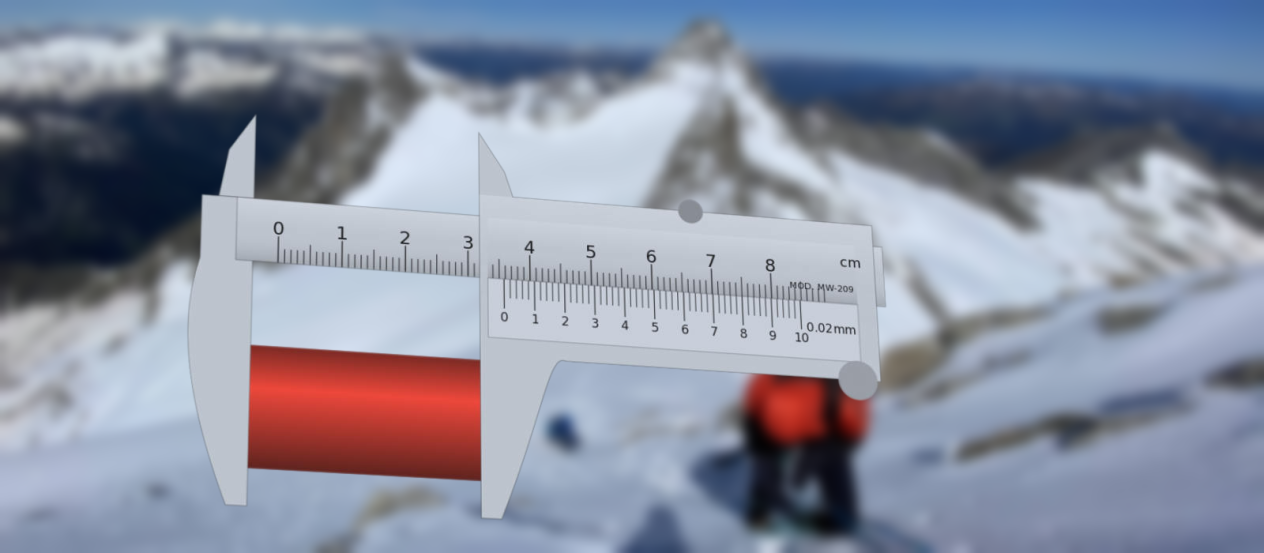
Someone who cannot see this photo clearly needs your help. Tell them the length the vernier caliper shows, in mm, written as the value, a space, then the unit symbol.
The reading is 35.8 mm
